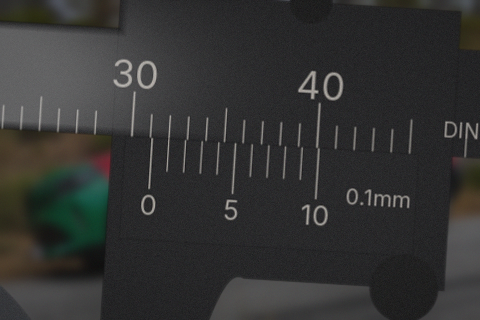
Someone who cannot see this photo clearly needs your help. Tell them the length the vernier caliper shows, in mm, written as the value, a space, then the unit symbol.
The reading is 31.1 mm
